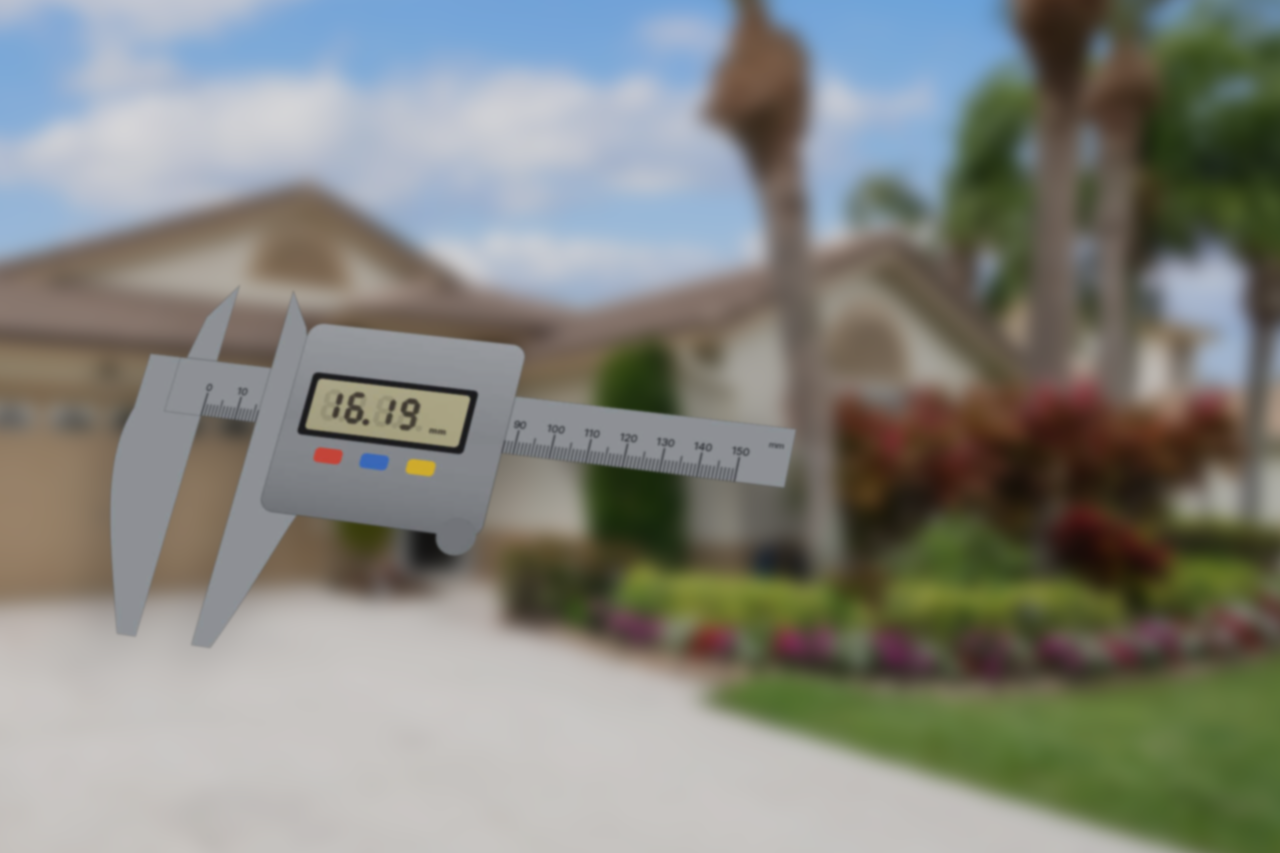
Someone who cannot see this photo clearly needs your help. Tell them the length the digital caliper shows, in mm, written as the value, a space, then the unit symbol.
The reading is 16.19 mm
